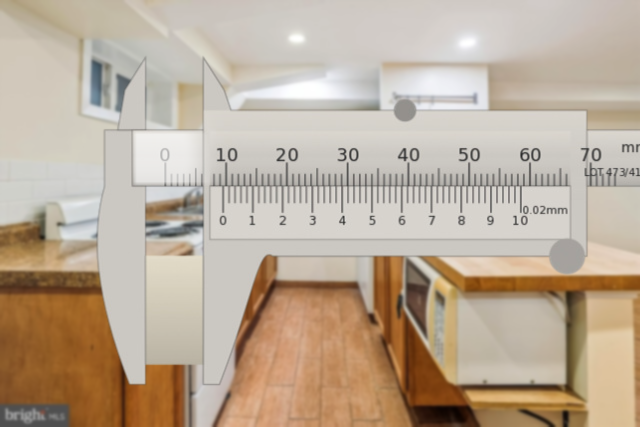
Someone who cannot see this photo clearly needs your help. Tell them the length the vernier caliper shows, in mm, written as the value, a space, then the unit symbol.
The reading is 9.5 mm
